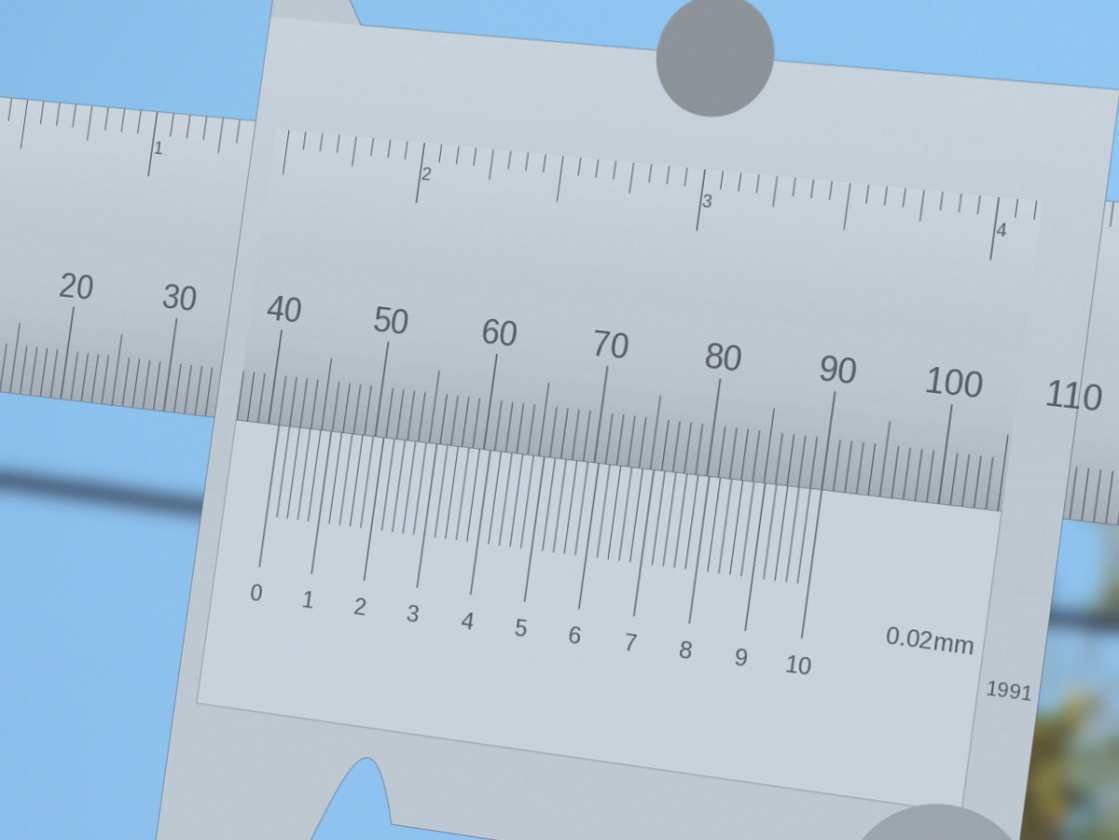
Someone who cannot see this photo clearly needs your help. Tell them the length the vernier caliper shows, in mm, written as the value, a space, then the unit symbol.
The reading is 41.0 mm
